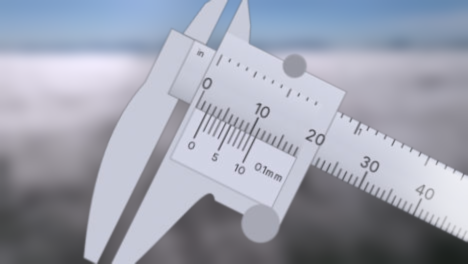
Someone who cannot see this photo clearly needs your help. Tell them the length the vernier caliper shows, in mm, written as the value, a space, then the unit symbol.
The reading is 2.0 mm
